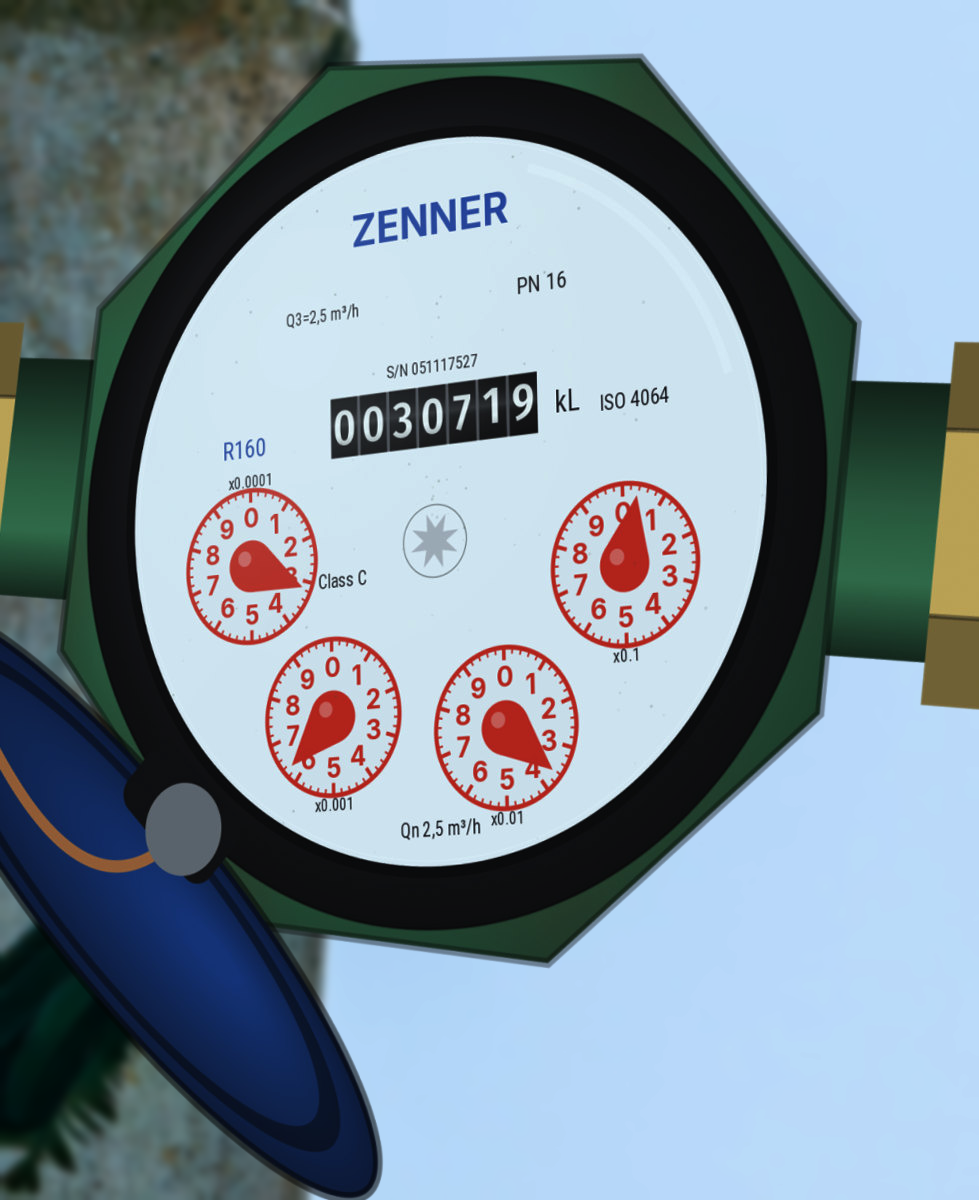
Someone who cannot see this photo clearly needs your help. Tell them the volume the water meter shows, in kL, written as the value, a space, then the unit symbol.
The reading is 30719.0363 kL
